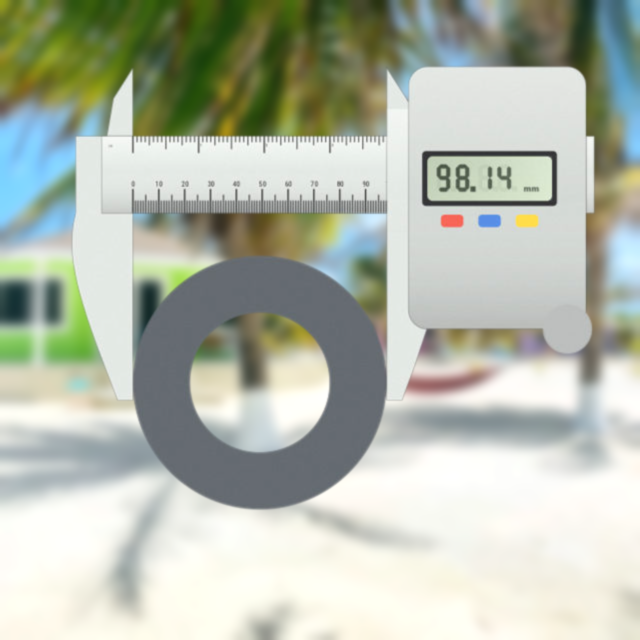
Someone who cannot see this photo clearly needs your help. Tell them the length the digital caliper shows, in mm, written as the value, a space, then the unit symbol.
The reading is 98.14 mm
